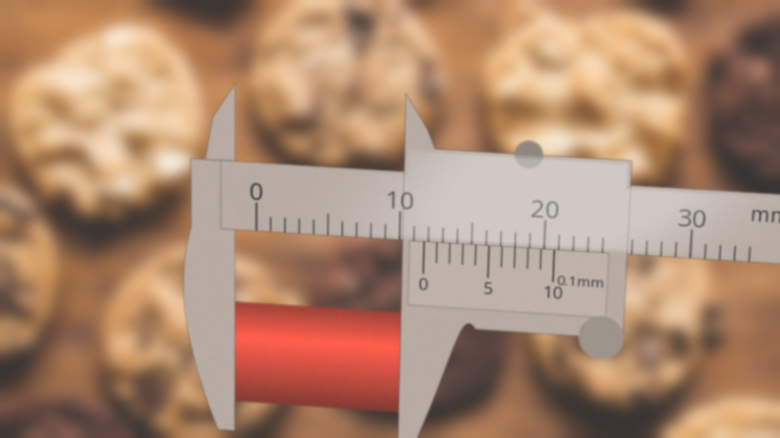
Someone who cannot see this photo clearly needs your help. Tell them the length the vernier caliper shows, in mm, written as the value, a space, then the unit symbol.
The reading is 11.7 mm
